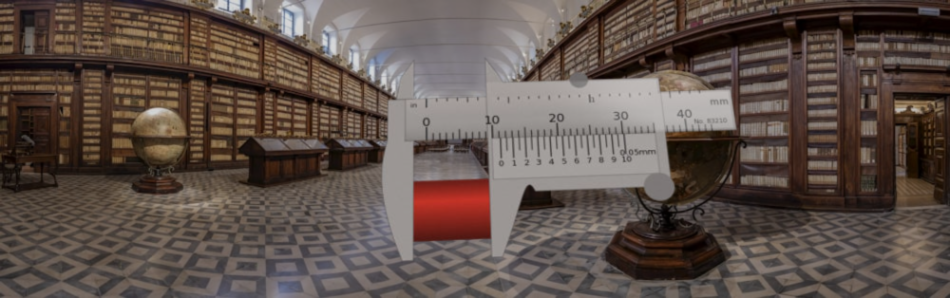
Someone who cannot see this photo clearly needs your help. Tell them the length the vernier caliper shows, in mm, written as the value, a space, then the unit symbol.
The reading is 11.2 mm
